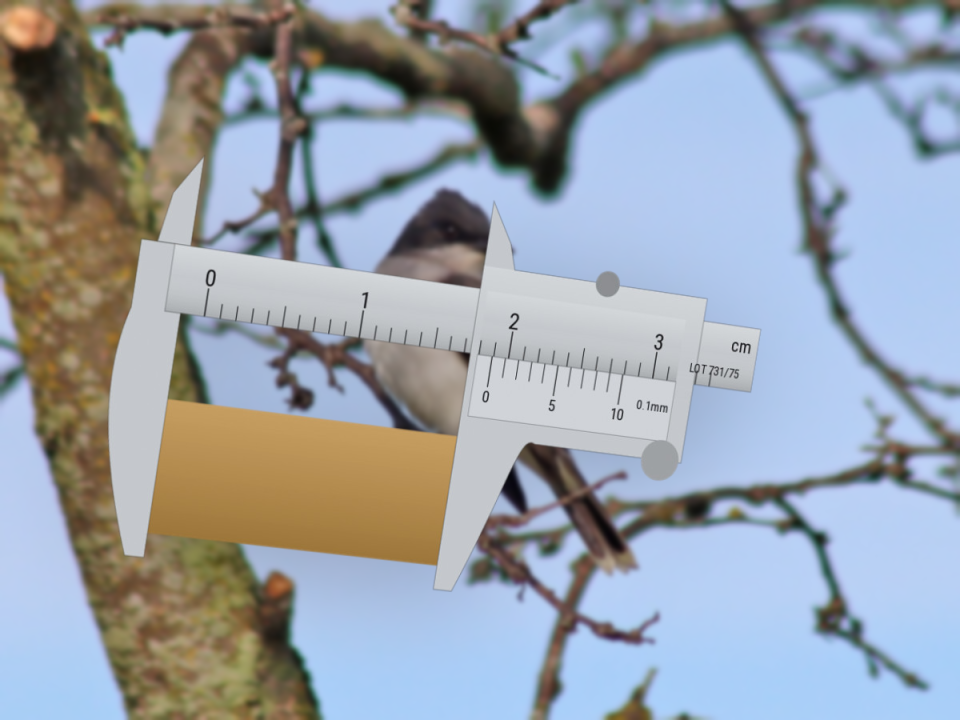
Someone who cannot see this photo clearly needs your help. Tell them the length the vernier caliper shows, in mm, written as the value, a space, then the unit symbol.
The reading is 18.9 mm
